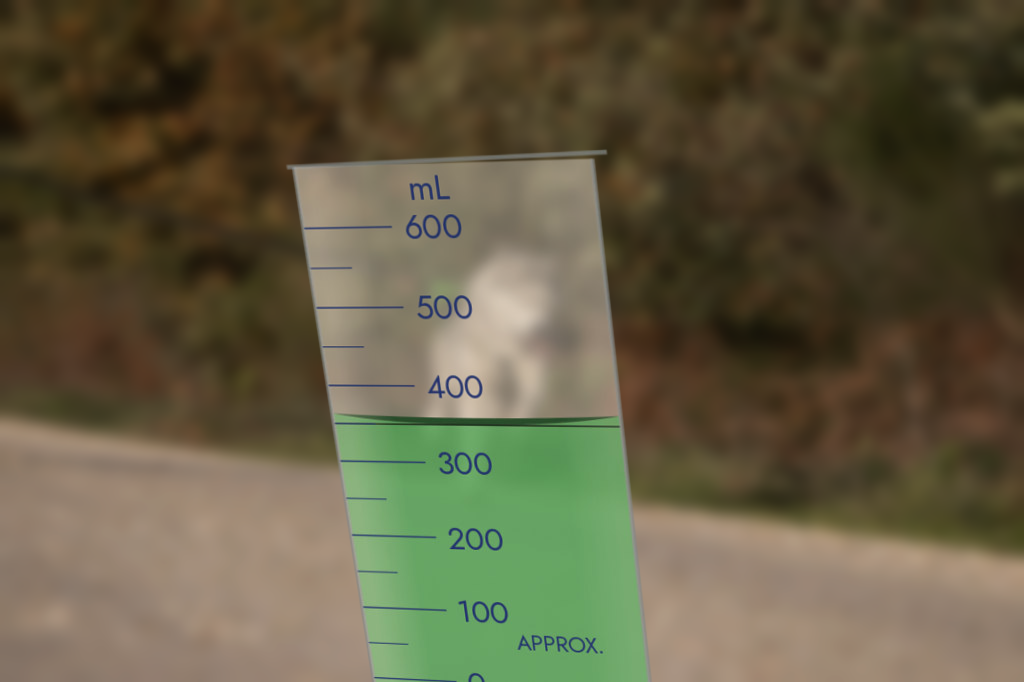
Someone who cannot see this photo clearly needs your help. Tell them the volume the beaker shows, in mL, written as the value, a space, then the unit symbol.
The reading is 350 mL
